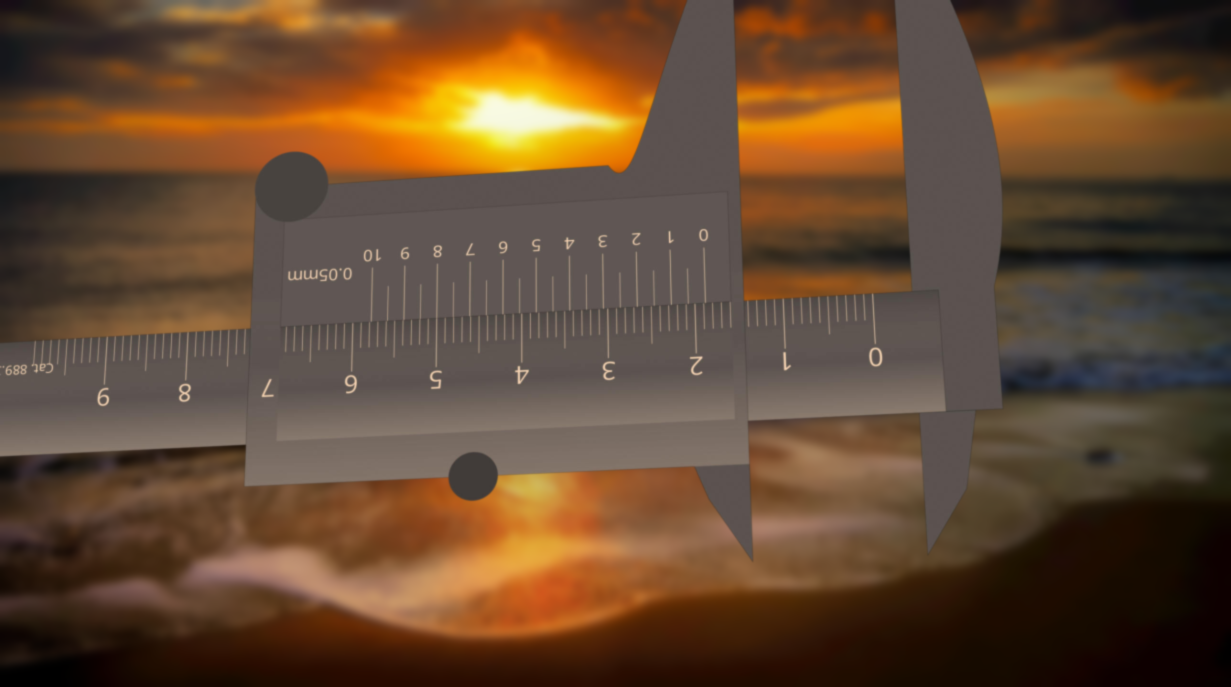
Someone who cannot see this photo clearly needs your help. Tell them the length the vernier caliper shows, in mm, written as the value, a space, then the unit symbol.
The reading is 18.8 mm
